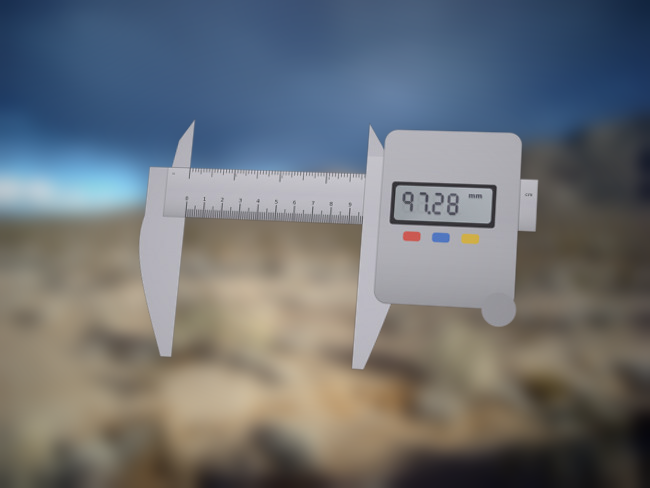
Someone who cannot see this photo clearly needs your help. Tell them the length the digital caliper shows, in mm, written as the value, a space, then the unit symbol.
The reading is 97.28 mm
